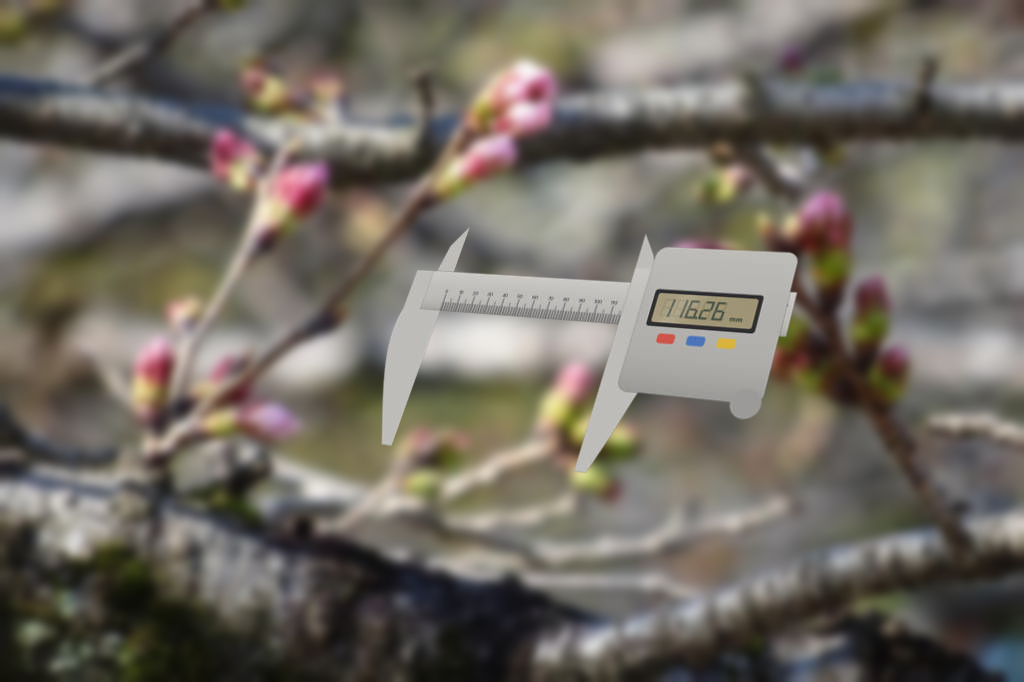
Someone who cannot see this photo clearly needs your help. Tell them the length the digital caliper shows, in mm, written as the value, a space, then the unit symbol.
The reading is 116.26 mm
